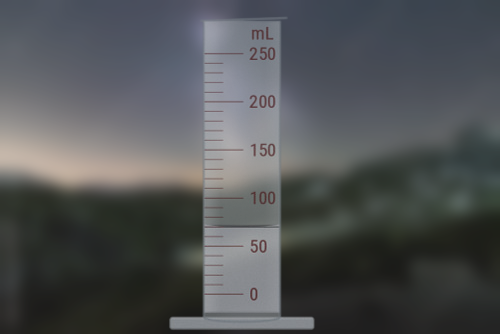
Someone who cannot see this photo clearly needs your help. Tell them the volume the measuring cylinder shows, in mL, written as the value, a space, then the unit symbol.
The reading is 70 mL
